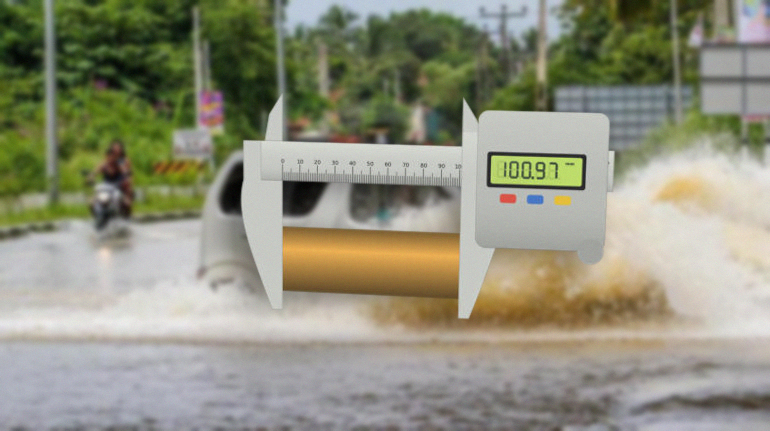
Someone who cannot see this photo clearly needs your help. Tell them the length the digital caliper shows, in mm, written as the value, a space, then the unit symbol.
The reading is 100.97 mm
